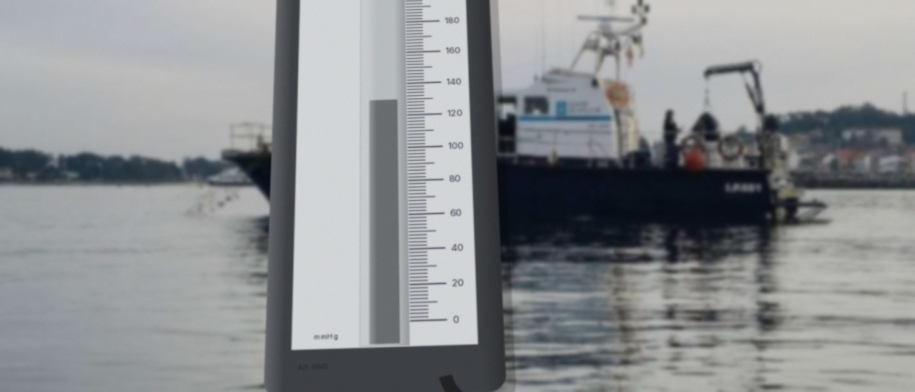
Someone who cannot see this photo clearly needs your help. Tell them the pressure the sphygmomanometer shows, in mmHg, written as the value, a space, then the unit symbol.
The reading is 130 mmHg
